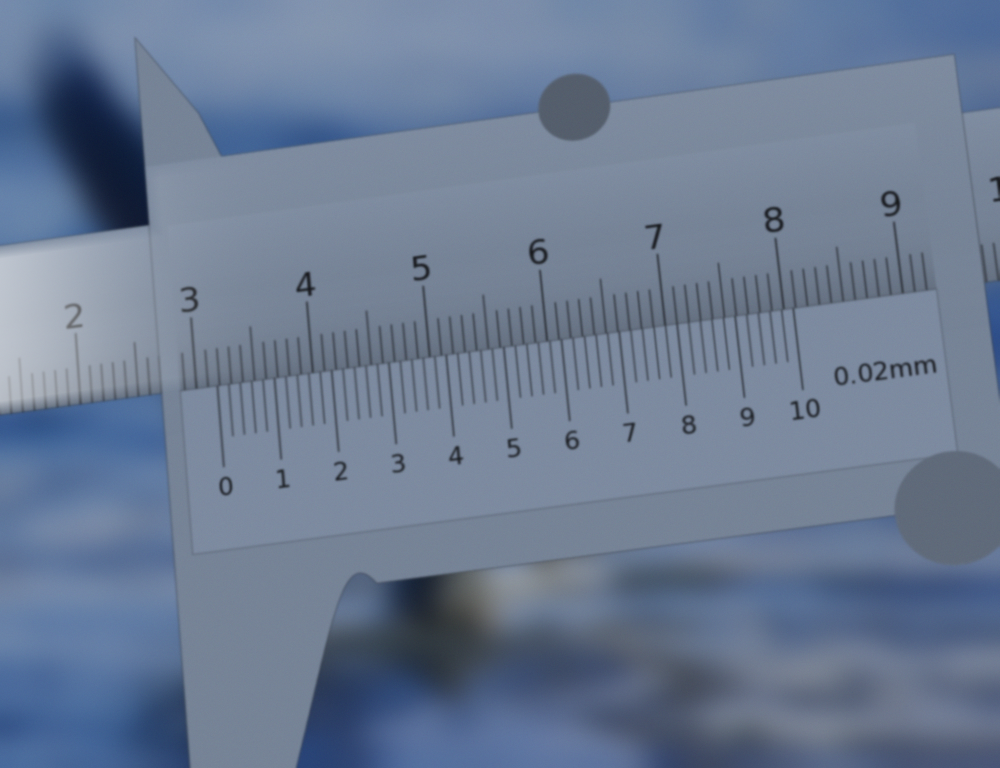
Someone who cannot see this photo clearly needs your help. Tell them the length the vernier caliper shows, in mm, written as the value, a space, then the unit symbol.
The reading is 31.8 mm
